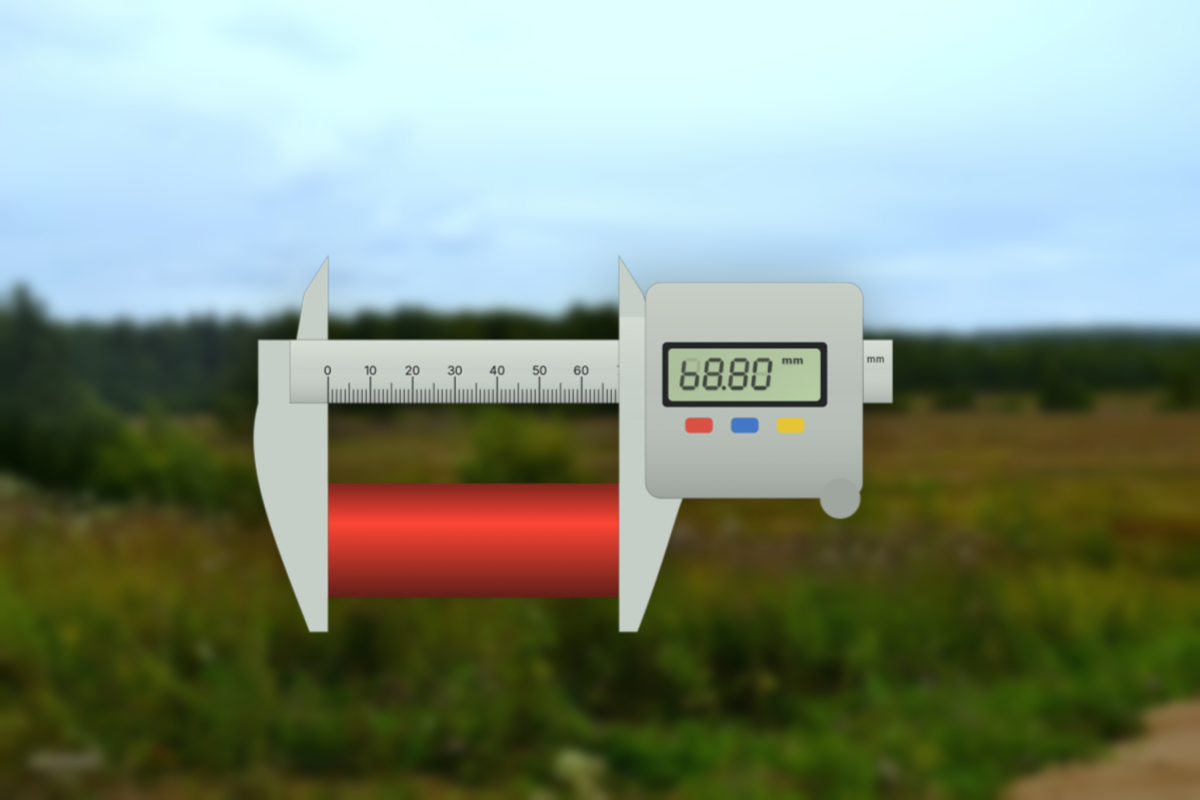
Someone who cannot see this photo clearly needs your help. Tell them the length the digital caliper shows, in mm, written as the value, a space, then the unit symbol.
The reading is 68.80 mm
